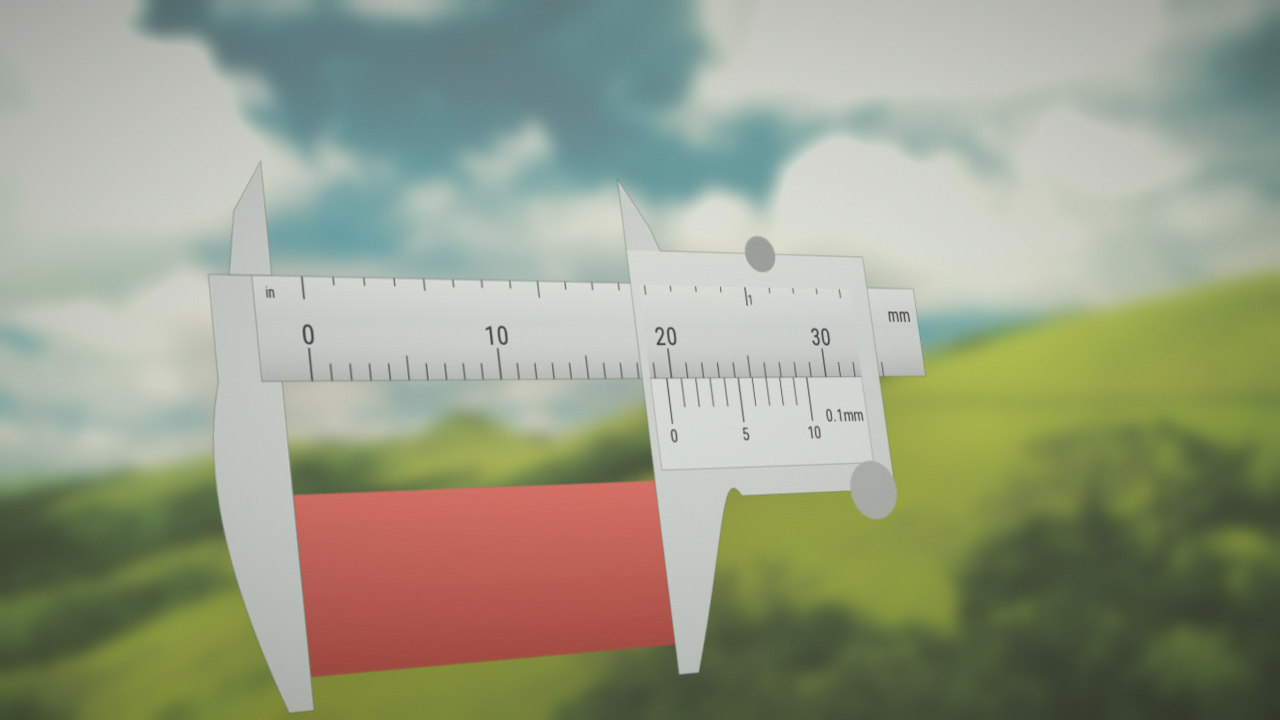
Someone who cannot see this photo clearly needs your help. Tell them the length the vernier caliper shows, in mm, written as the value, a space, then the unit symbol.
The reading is 19.7 mm
